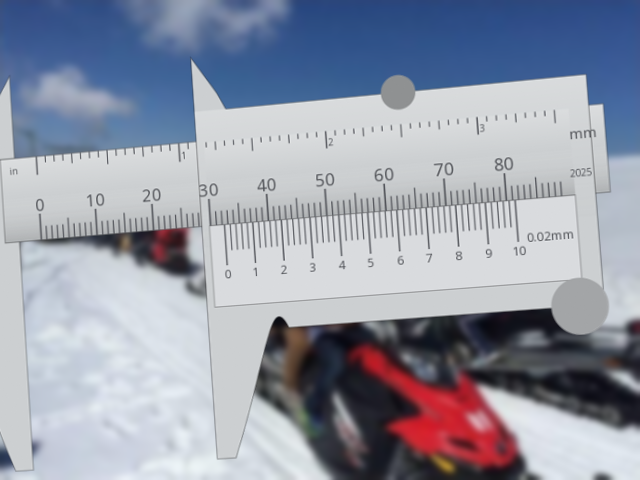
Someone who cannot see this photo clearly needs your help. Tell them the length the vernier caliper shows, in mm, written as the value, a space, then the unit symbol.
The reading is 32.4 mm
